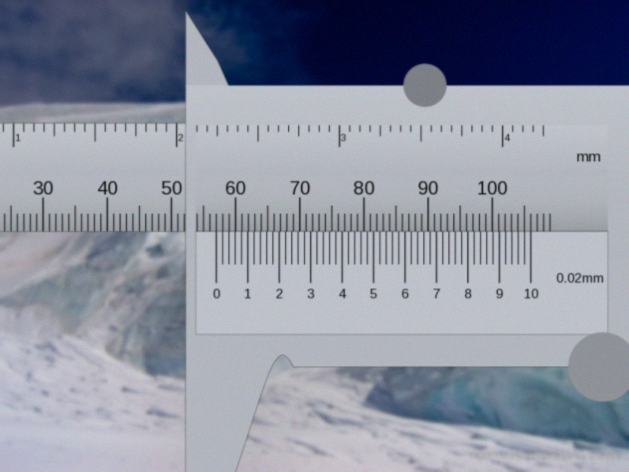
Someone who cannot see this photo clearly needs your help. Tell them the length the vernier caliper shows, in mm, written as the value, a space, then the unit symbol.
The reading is 57.0 mm
